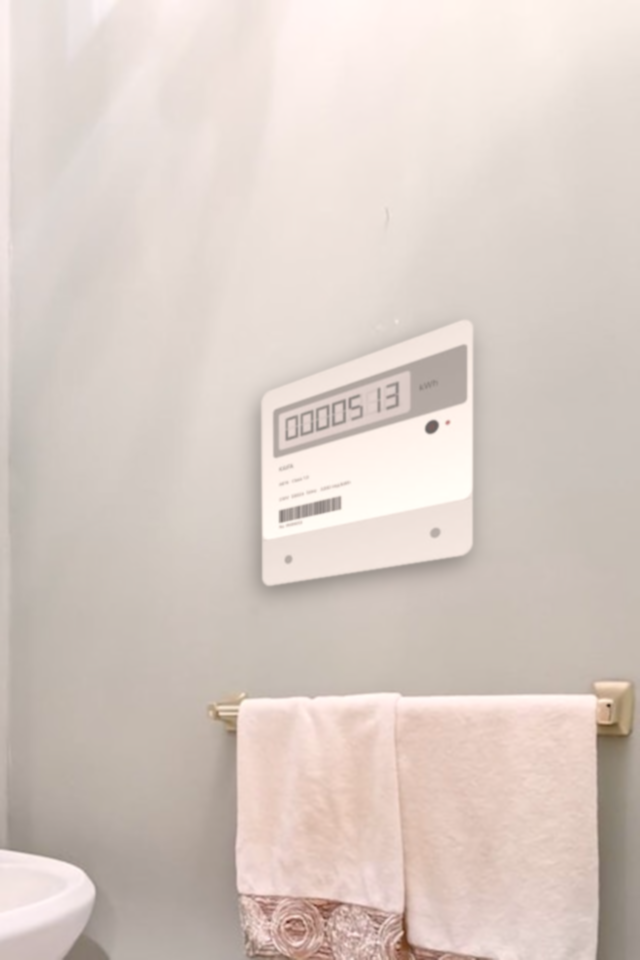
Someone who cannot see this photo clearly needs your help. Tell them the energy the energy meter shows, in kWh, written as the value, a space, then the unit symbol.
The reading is 513 kWh
